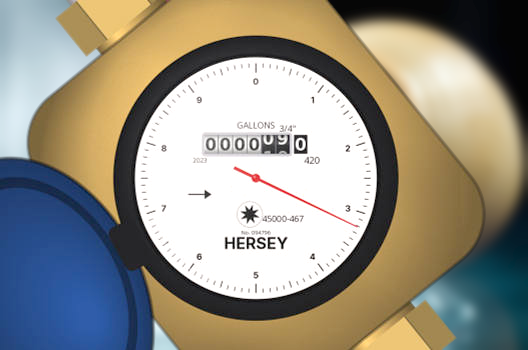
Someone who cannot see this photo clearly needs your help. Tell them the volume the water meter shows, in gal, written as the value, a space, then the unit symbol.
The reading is 93.2 gal
